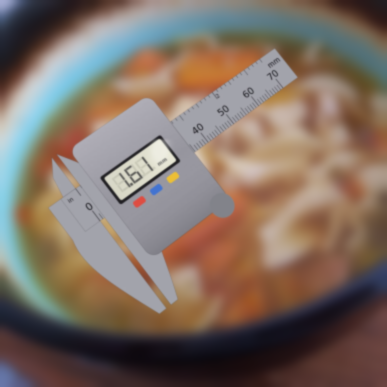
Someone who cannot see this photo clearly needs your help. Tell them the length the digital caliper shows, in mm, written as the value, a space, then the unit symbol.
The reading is 1.61 mm
